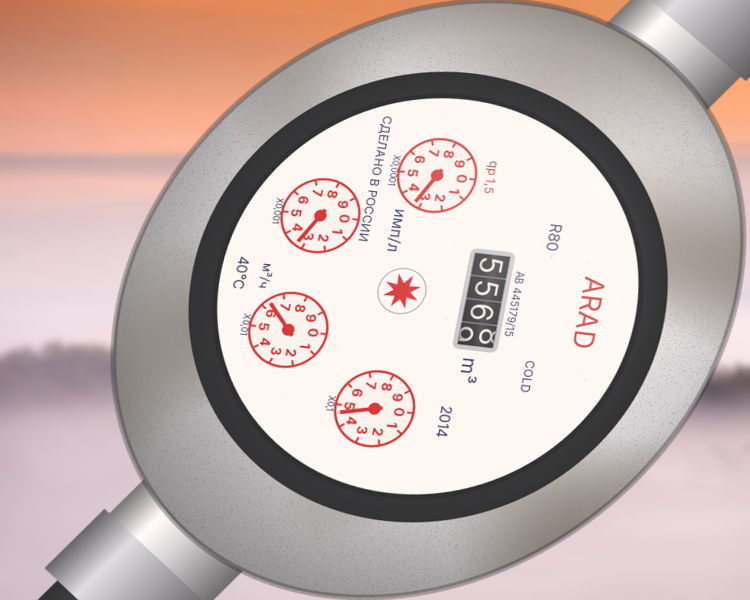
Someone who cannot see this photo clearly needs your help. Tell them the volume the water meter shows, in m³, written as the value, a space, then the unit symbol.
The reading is 5568.4633 m³
